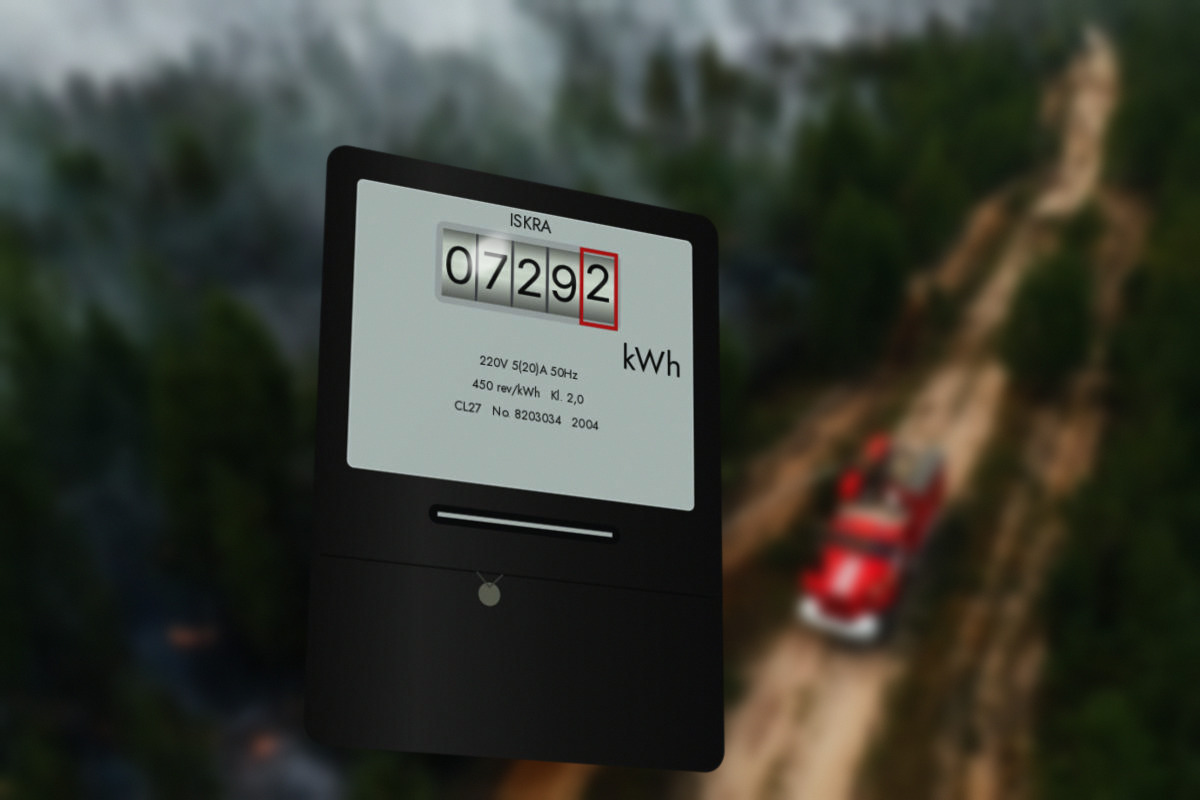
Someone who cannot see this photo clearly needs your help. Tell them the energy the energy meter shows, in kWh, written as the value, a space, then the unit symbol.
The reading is 729.2 kWh
